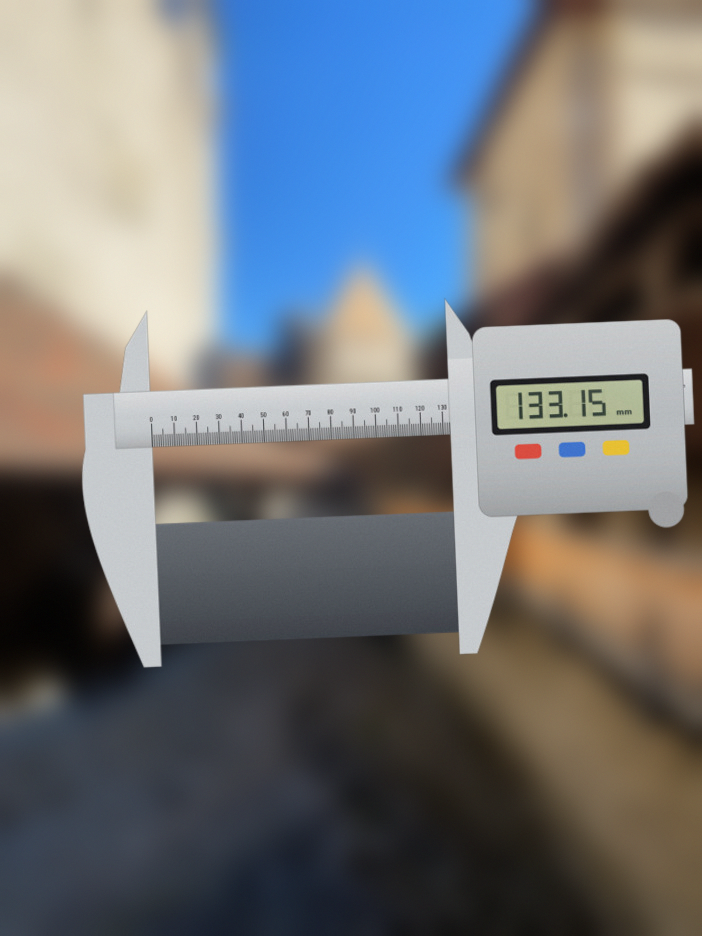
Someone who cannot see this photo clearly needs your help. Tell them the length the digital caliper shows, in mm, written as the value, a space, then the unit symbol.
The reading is 133.15 mm
